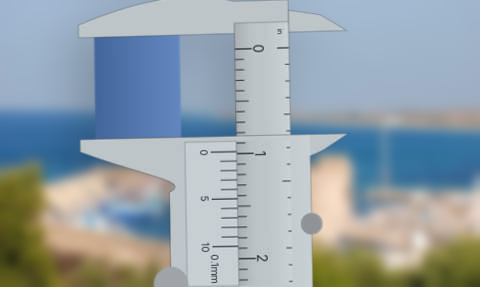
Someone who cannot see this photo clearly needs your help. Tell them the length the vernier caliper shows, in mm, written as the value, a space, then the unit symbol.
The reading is 9.8 mm
